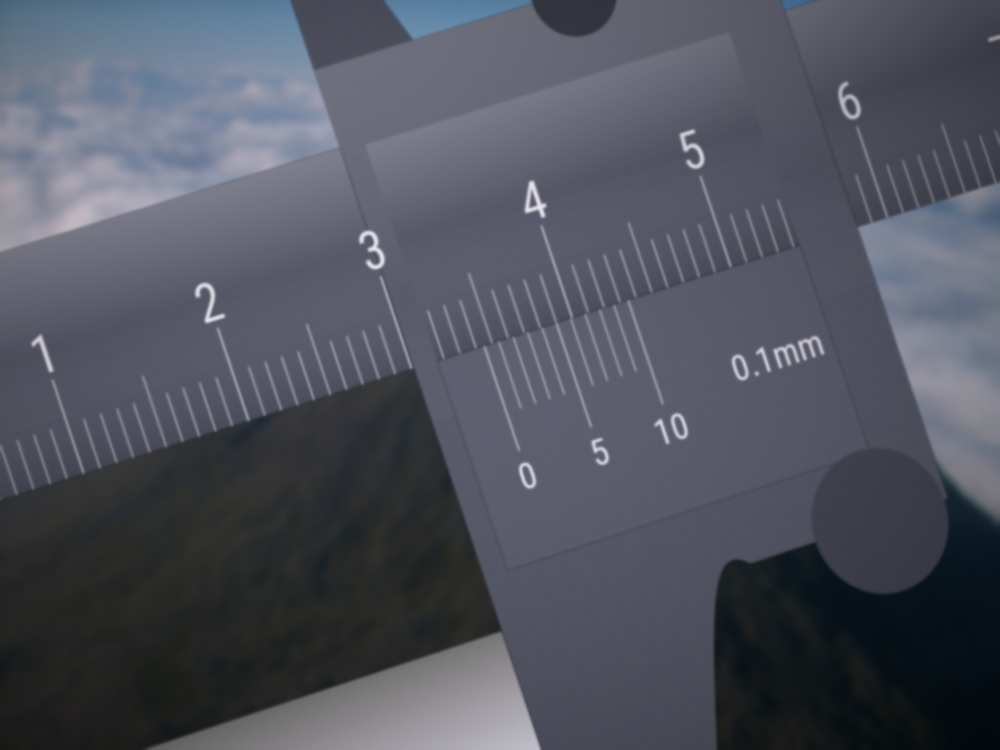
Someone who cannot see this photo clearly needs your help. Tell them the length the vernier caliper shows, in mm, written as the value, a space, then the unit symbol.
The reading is 34.5 mm
